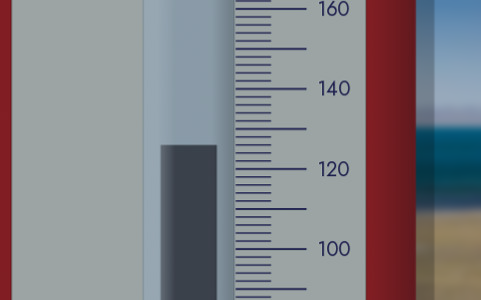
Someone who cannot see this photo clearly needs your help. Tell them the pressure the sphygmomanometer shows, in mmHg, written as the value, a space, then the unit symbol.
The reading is 126 mmHg
